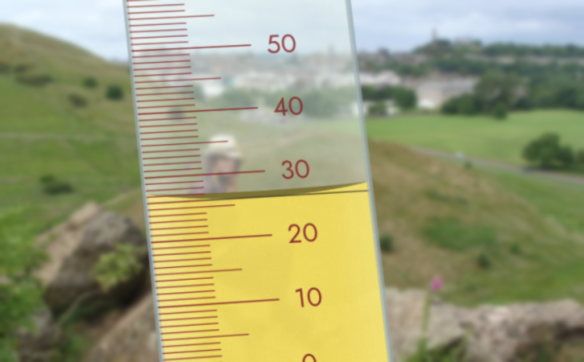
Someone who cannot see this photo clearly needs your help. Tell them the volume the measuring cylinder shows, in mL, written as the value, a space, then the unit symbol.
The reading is 26 mL
